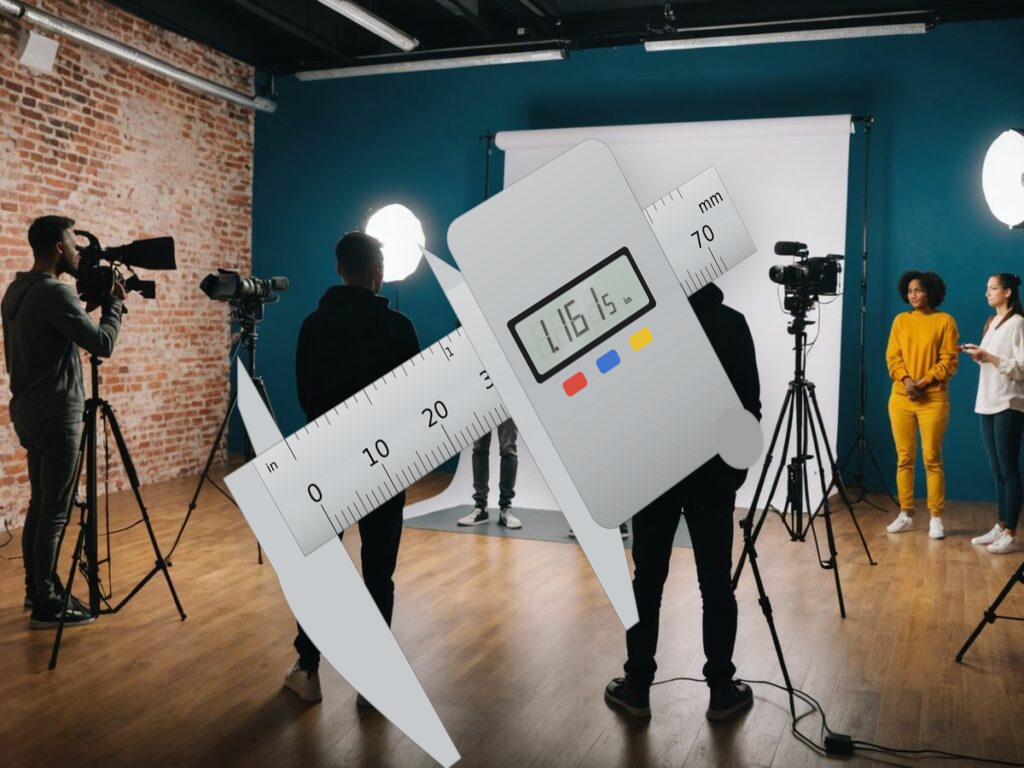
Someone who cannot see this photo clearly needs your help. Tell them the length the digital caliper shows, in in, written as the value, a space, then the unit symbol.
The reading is 1.1615 in
